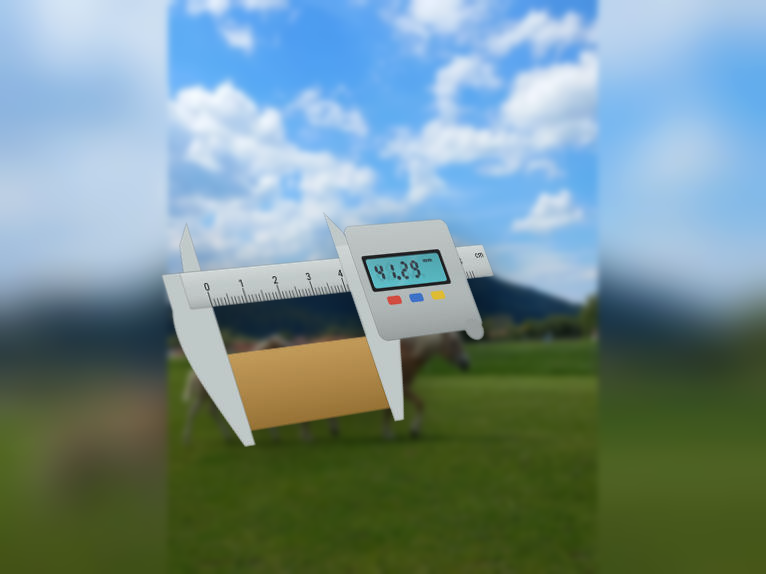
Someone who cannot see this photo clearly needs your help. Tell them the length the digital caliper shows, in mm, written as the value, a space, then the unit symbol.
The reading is 41.29 mm
